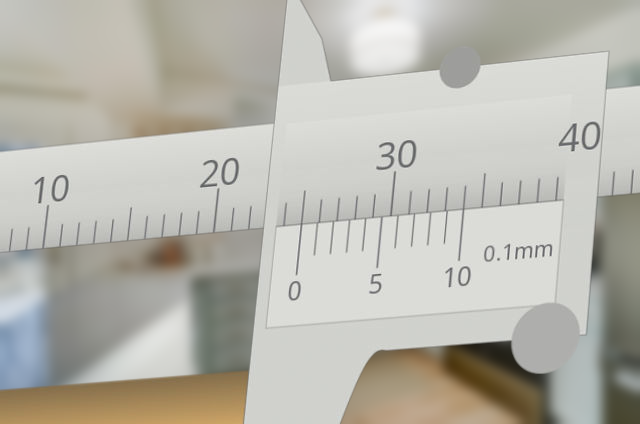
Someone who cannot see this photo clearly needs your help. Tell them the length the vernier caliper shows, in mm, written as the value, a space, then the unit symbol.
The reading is 25.0 mm
